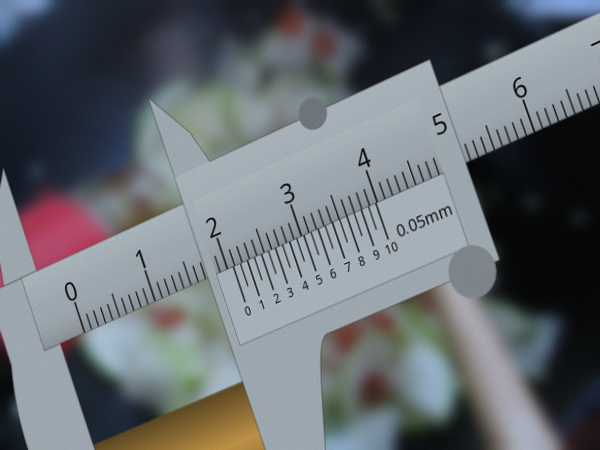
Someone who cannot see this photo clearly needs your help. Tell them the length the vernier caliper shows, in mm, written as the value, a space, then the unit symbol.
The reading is 20.8 mm
